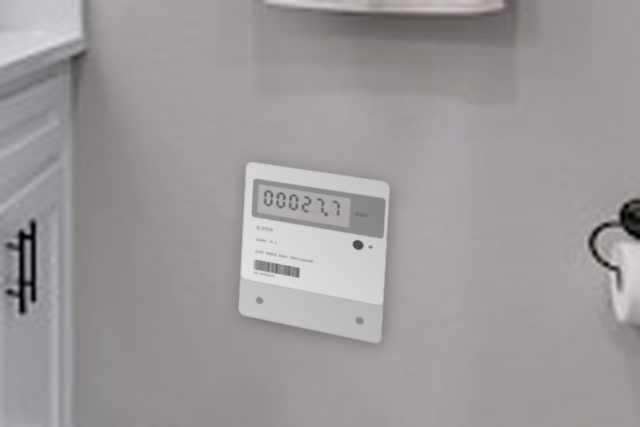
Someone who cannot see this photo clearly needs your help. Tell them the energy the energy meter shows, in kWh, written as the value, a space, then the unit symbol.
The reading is 27.7 kWh
